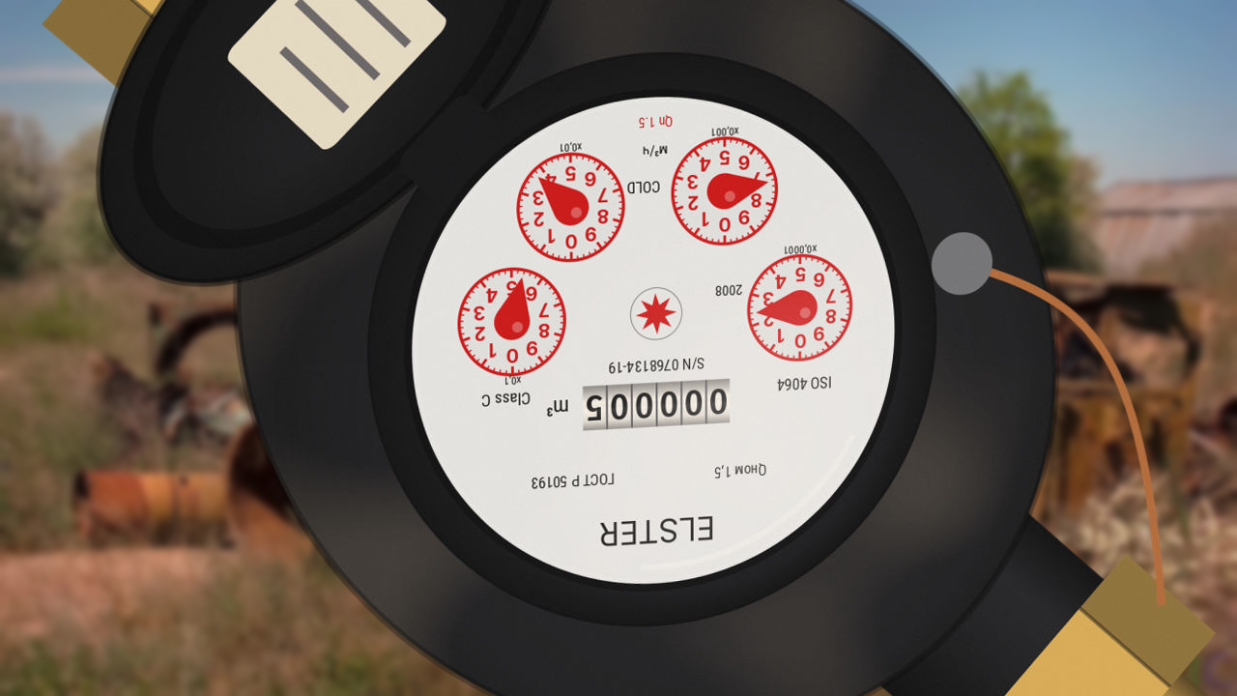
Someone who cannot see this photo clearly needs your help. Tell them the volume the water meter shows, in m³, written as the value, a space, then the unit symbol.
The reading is 5.5372 m³
